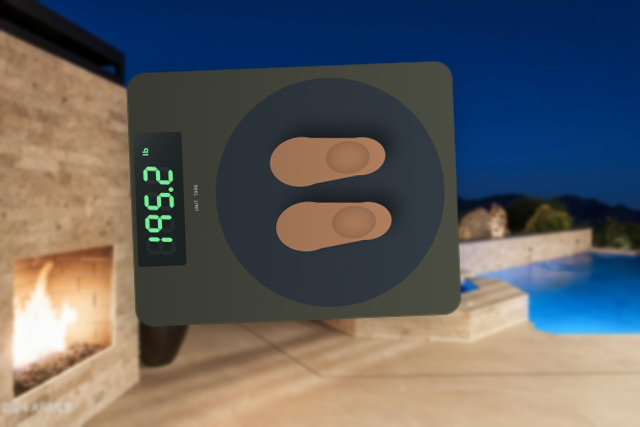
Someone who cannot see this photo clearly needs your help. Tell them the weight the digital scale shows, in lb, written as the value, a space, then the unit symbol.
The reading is 195.2 lb
